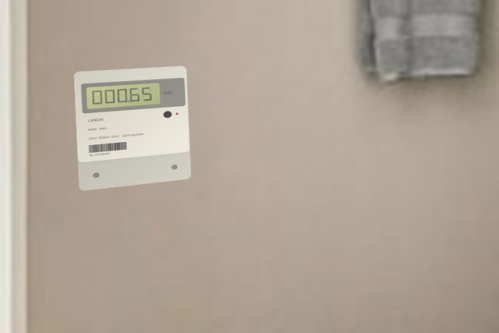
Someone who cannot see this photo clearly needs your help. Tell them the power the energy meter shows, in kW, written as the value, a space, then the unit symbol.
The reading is 0.65 kW
